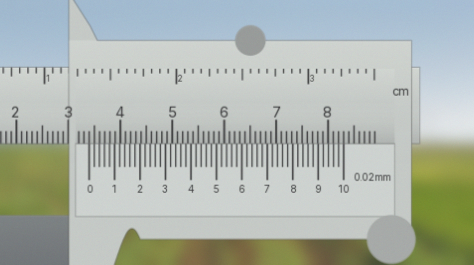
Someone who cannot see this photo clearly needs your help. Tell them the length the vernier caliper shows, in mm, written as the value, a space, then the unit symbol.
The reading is 34.0 mm
